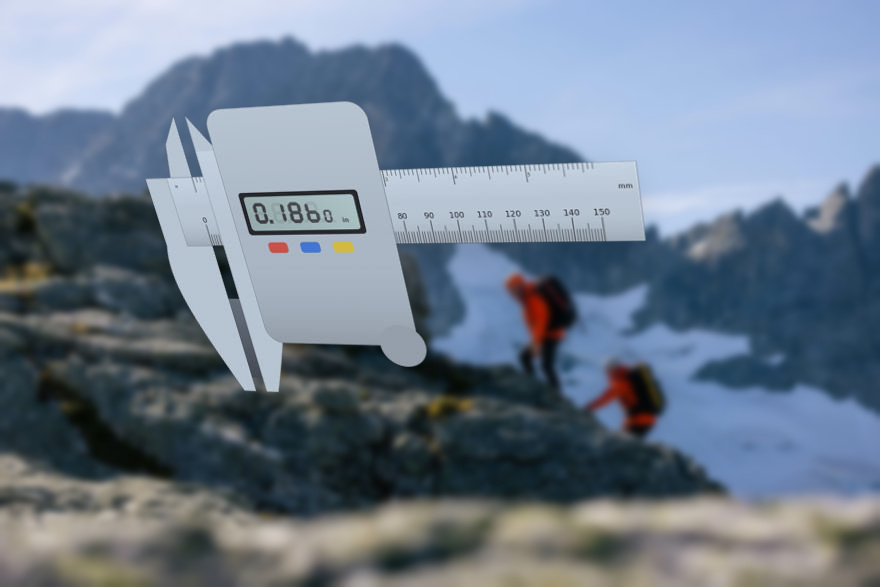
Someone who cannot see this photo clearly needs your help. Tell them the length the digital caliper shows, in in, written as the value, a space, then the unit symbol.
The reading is 0.1860 in
